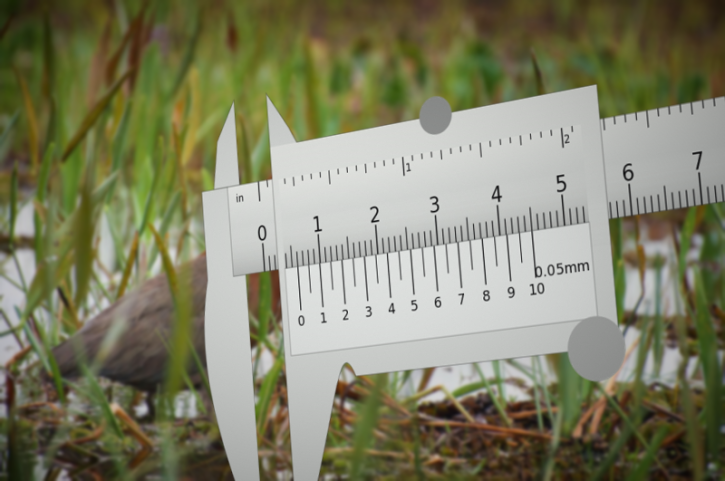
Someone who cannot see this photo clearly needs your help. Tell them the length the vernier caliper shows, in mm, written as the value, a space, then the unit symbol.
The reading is 6.0 mm
